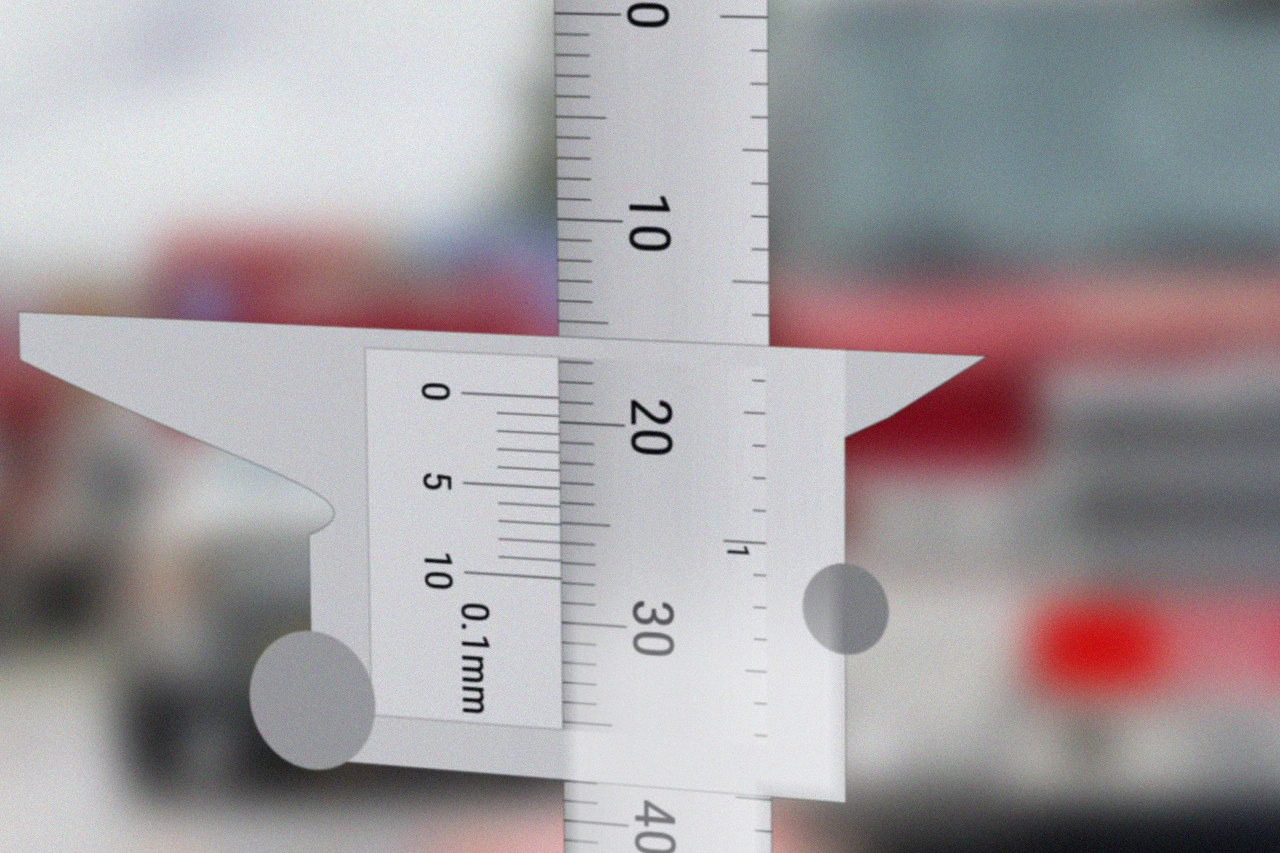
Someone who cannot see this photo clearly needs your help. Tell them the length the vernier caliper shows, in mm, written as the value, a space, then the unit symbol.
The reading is 18.8 mm
